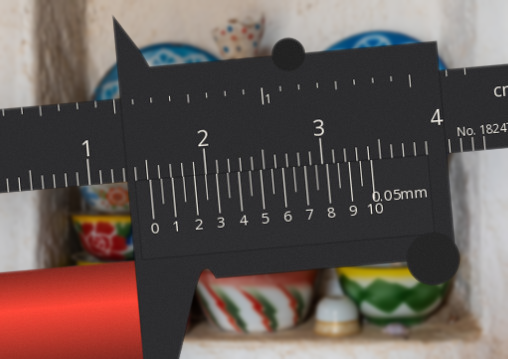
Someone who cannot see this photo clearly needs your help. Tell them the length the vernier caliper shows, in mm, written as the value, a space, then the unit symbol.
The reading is 15.2 mm
